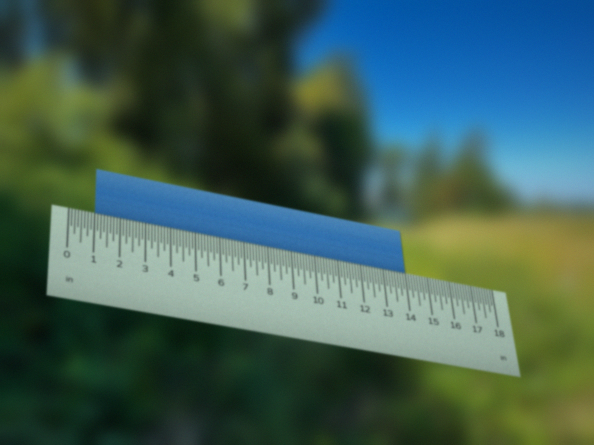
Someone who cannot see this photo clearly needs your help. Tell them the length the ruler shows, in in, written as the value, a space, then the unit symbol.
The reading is 13 in
